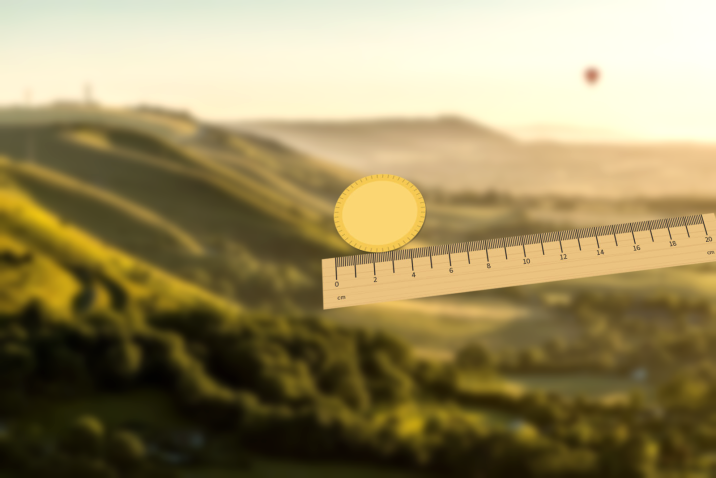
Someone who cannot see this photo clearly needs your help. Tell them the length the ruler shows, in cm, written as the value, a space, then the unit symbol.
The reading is 5 cm
